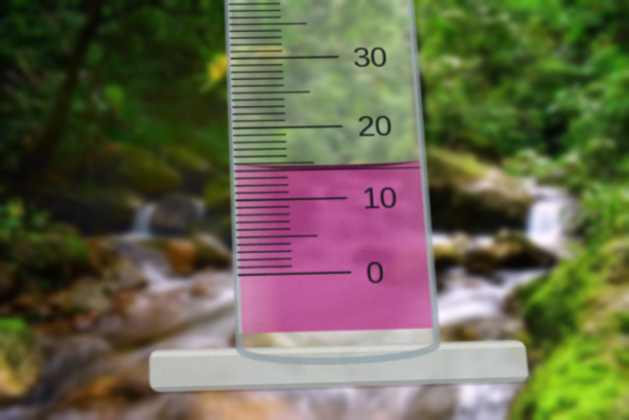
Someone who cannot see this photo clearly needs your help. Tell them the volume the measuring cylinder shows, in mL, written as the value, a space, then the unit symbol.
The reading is 14 mL
